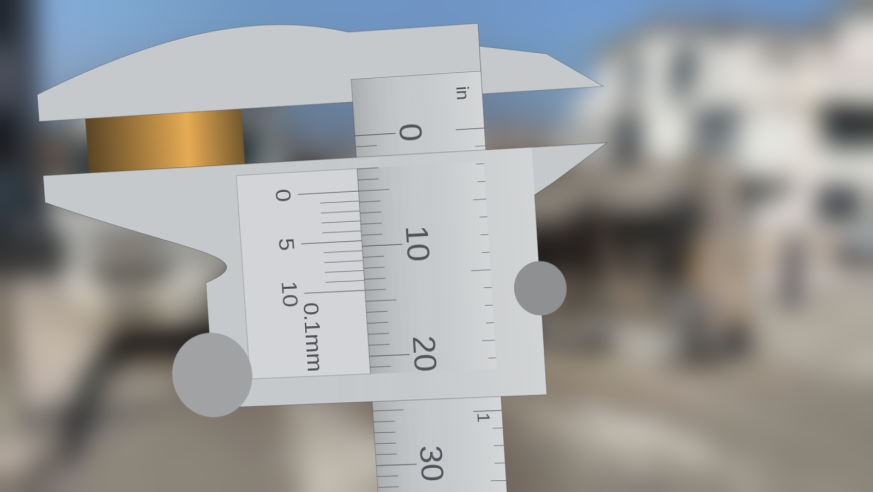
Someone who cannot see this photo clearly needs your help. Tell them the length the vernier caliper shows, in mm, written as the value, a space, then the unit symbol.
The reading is 5.0 mm
